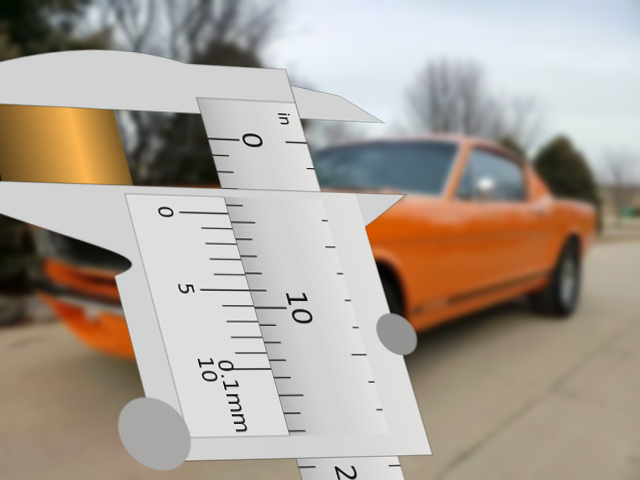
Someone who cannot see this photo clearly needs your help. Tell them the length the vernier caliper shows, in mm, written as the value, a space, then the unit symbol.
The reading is 4.5 mm
